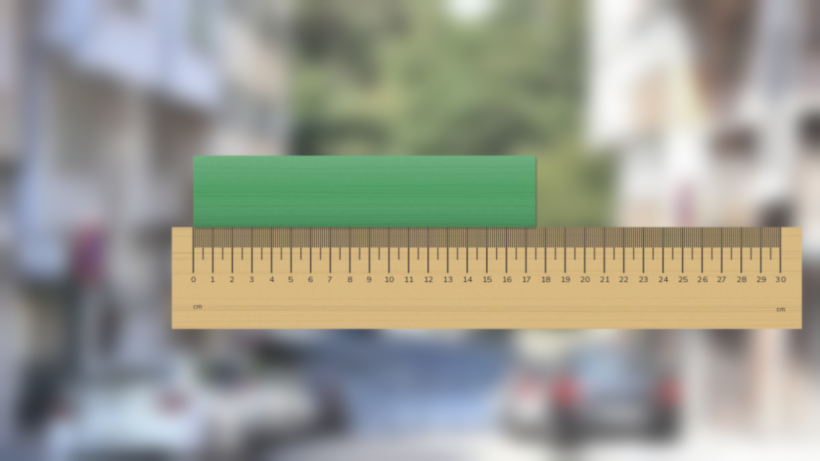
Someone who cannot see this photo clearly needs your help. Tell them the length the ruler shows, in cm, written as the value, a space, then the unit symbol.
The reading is 17.5 cm
